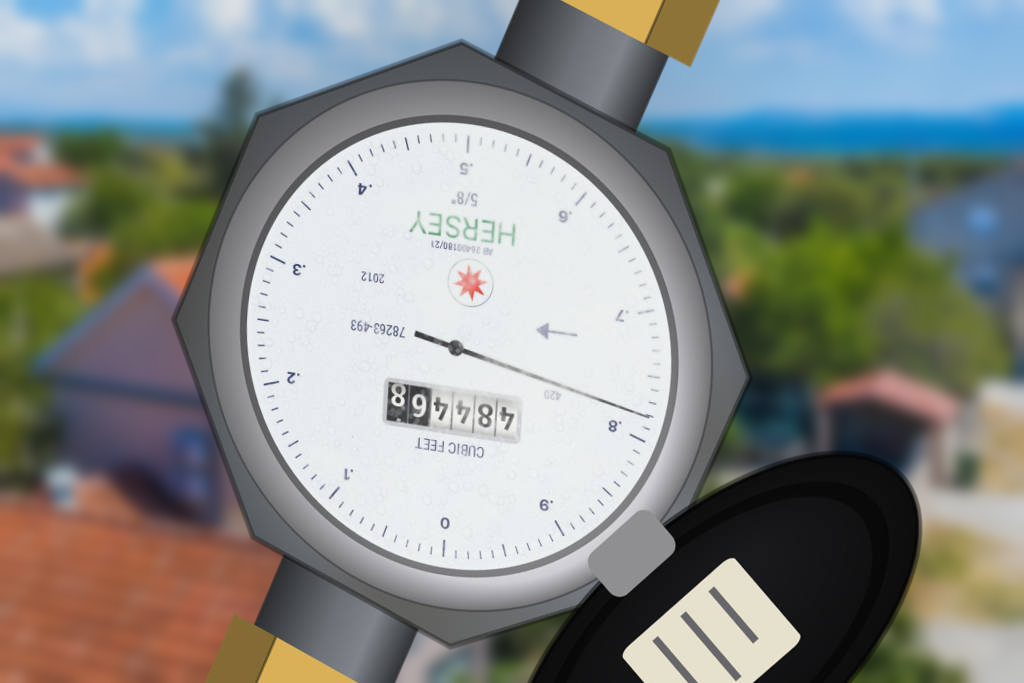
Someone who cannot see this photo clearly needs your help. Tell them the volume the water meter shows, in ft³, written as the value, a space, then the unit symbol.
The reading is 484467.78 ft³
